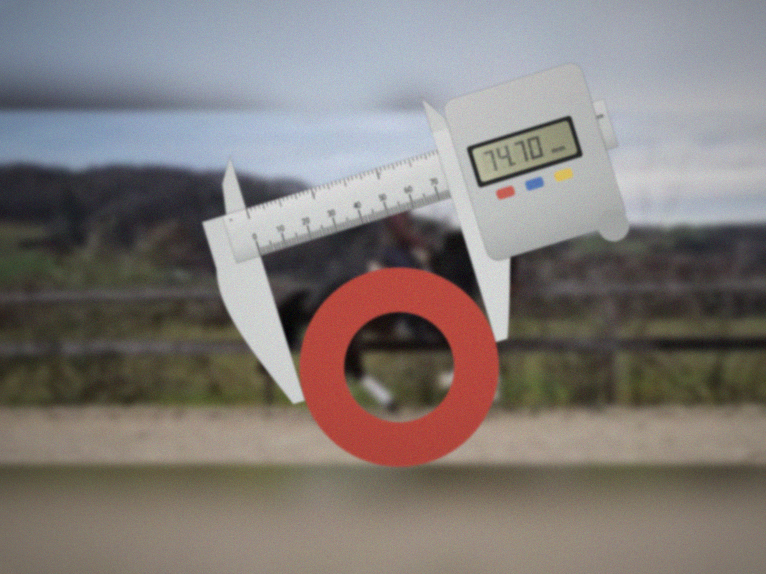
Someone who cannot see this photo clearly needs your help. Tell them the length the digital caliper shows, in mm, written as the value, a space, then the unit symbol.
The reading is 74.70 mm
